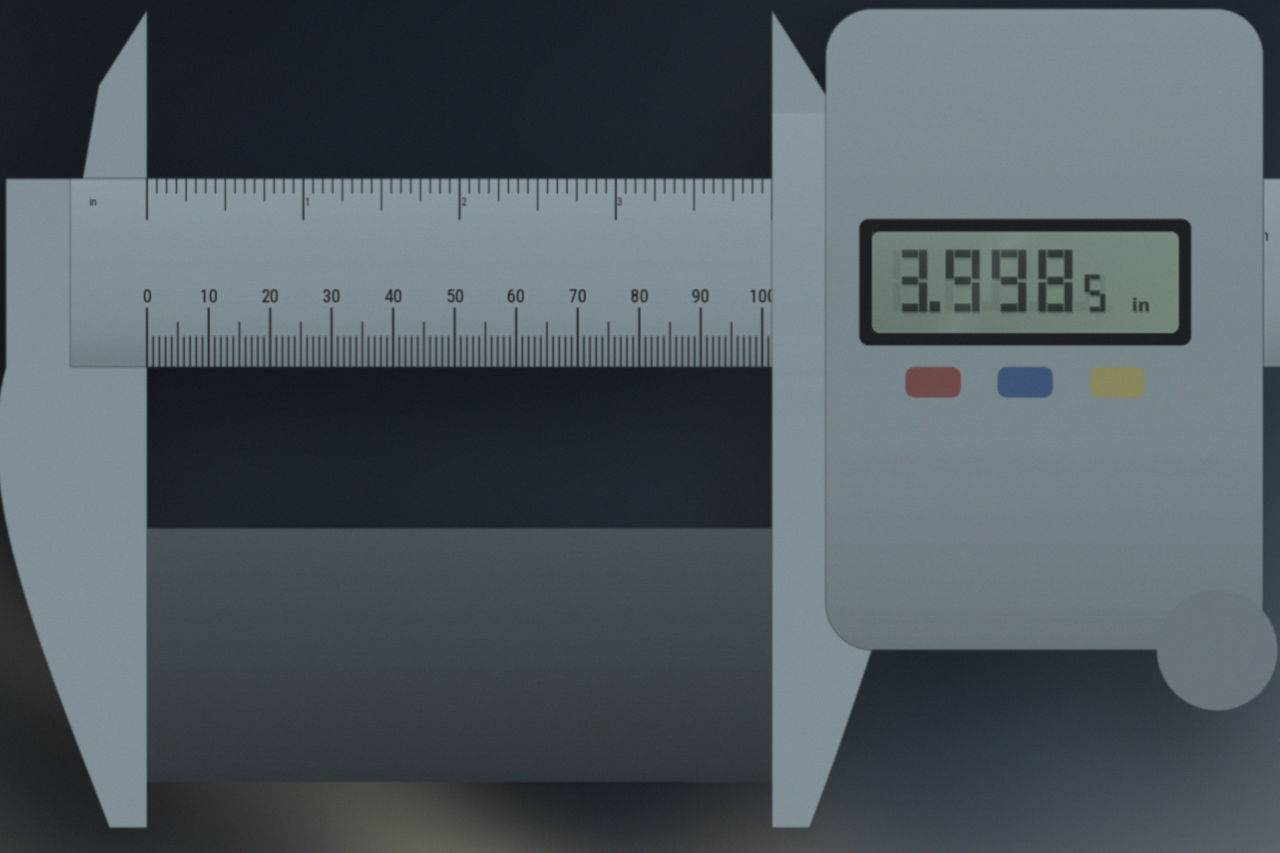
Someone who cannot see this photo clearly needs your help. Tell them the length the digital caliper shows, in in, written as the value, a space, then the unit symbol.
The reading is 3.9985 in
